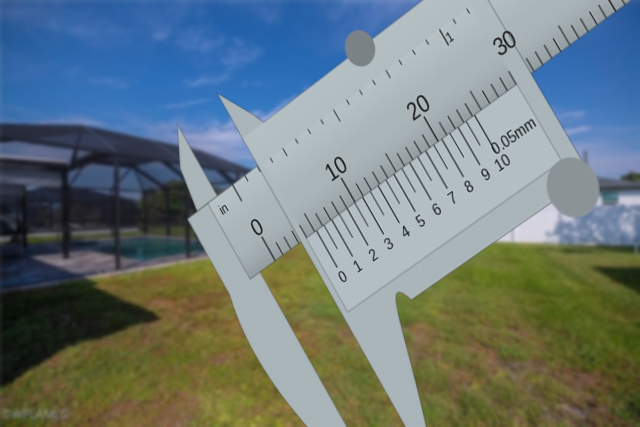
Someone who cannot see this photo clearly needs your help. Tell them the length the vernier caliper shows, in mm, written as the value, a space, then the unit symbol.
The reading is 5.2 mm
